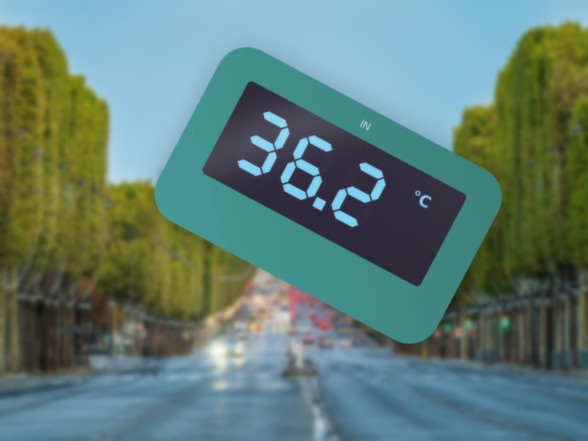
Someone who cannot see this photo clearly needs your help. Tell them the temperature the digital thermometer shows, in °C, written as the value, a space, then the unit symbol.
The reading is 36.2 °C
